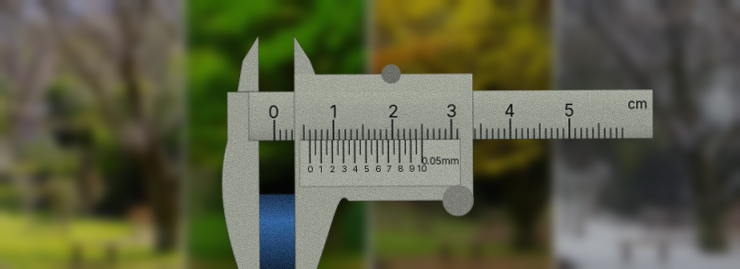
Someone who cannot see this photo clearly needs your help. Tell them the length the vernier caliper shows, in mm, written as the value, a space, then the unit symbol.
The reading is 6.0 mm
